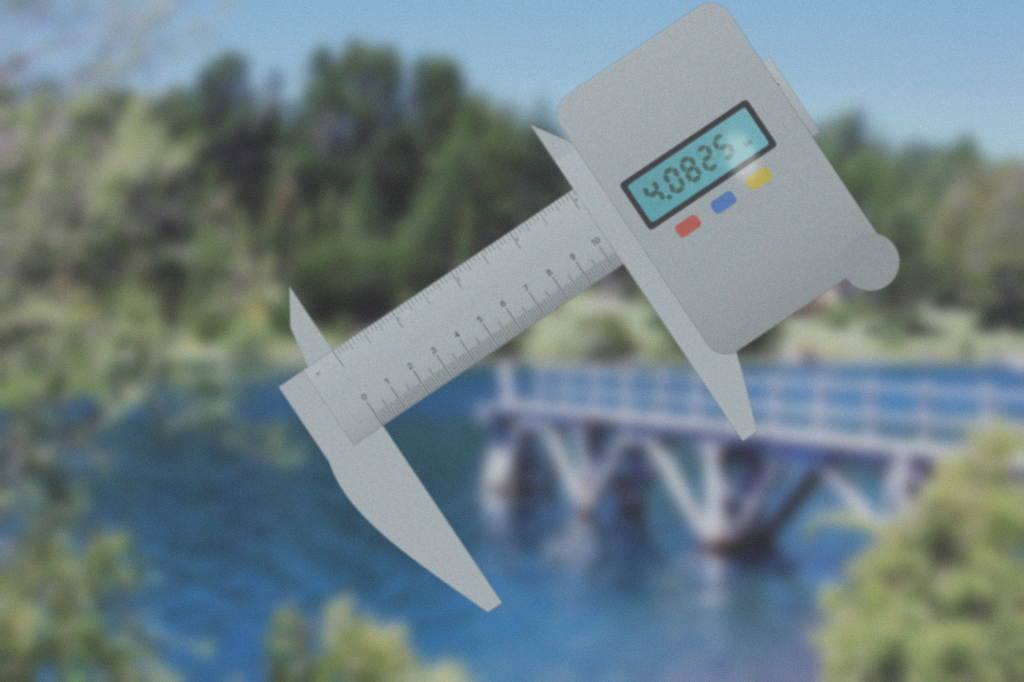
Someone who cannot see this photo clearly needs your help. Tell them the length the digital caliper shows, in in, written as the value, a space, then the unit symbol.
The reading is 4.0825 in
